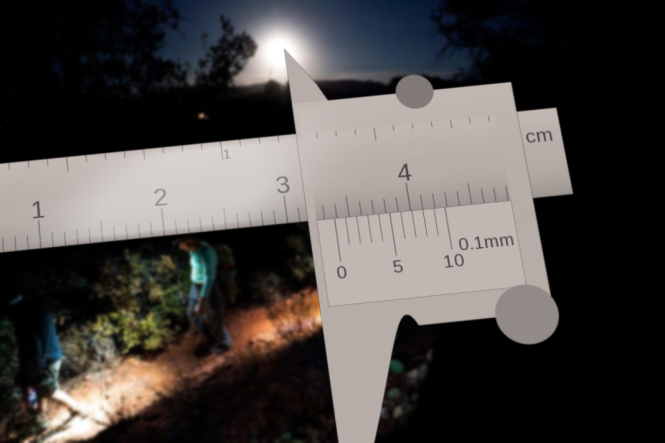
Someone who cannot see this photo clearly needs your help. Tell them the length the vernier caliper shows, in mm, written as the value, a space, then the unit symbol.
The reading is 33.8 mm
